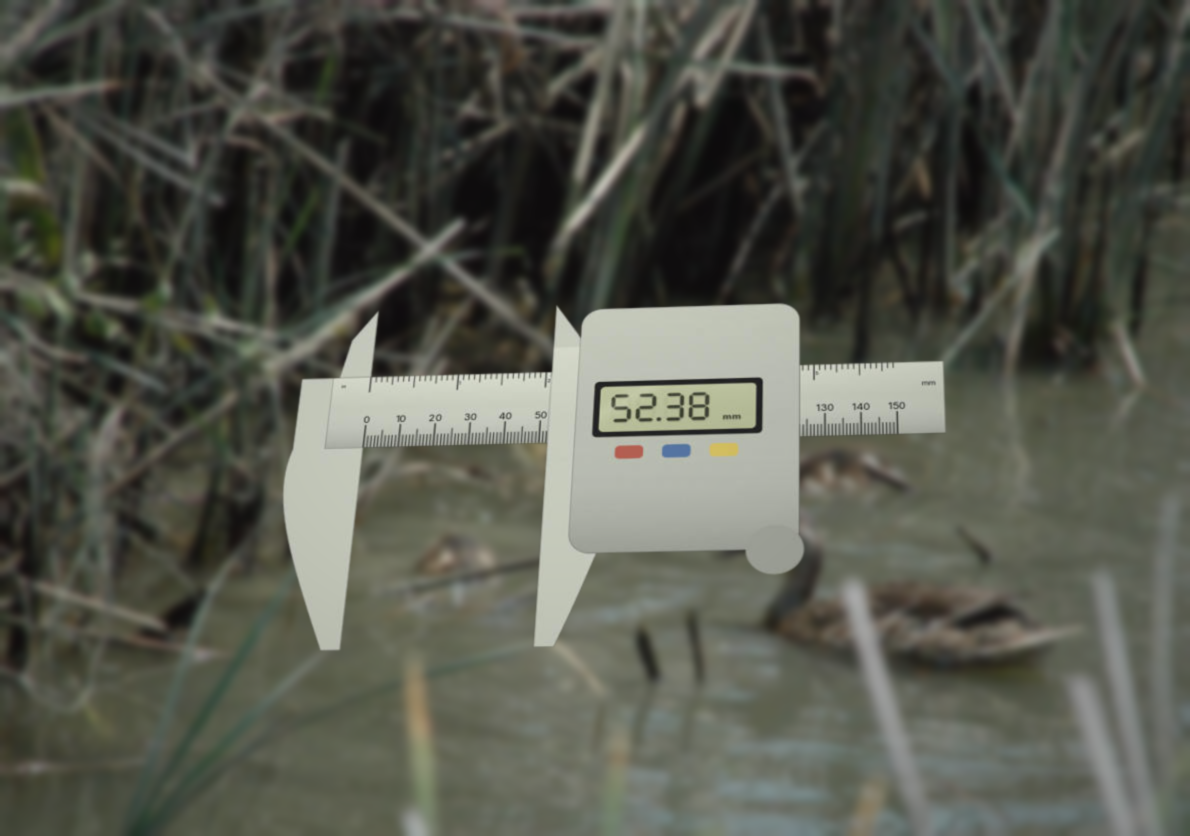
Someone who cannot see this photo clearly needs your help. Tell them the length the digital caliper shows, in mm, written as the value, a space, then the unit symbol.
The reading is 52.38 mm
